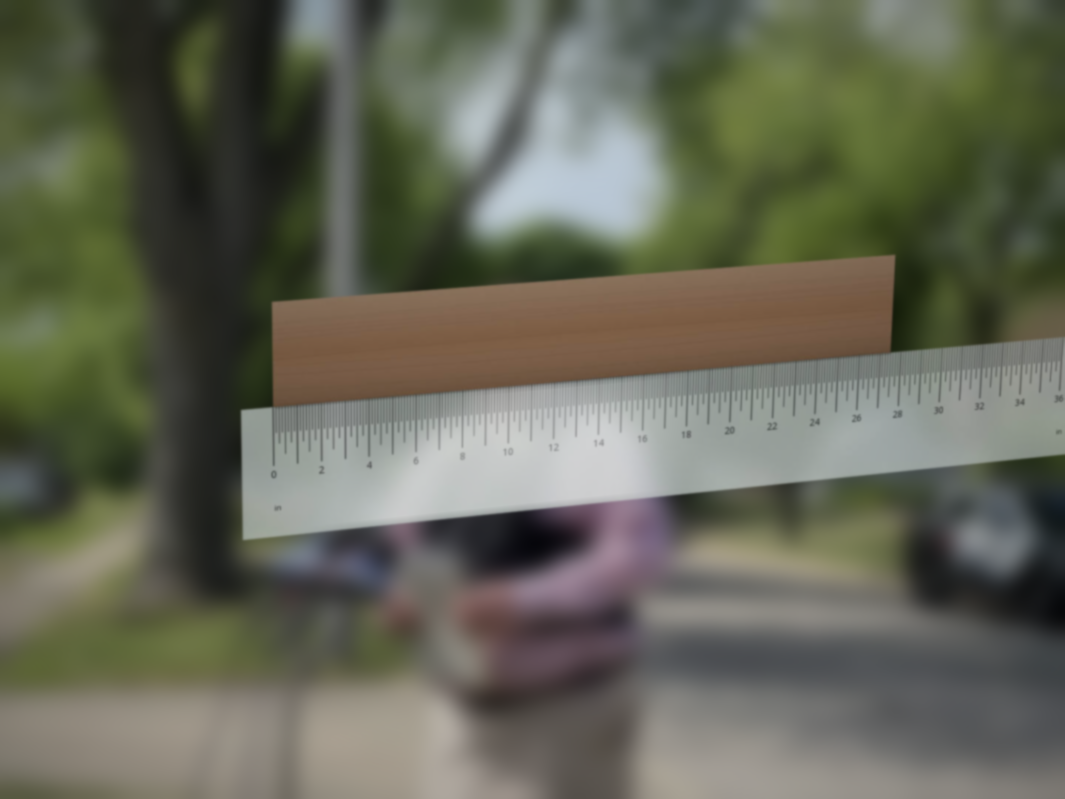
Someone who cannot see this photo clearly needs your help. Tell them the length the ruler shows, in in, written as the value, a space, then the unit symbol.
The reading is 27.5 in
